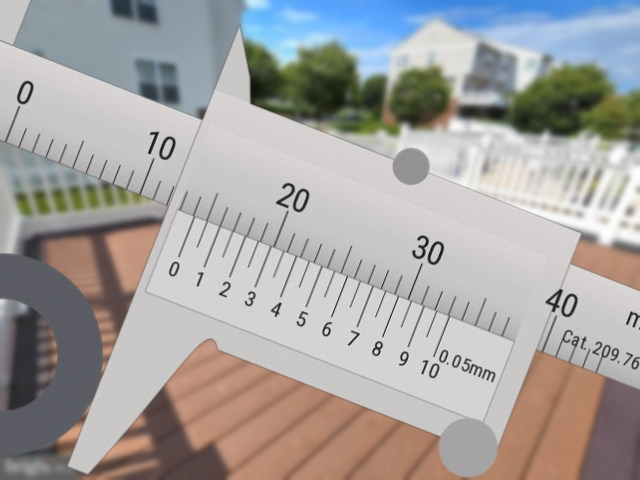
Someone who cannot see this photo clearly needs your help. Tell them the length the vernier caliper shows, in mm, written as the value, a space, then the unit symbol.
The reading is 14.1 mm
